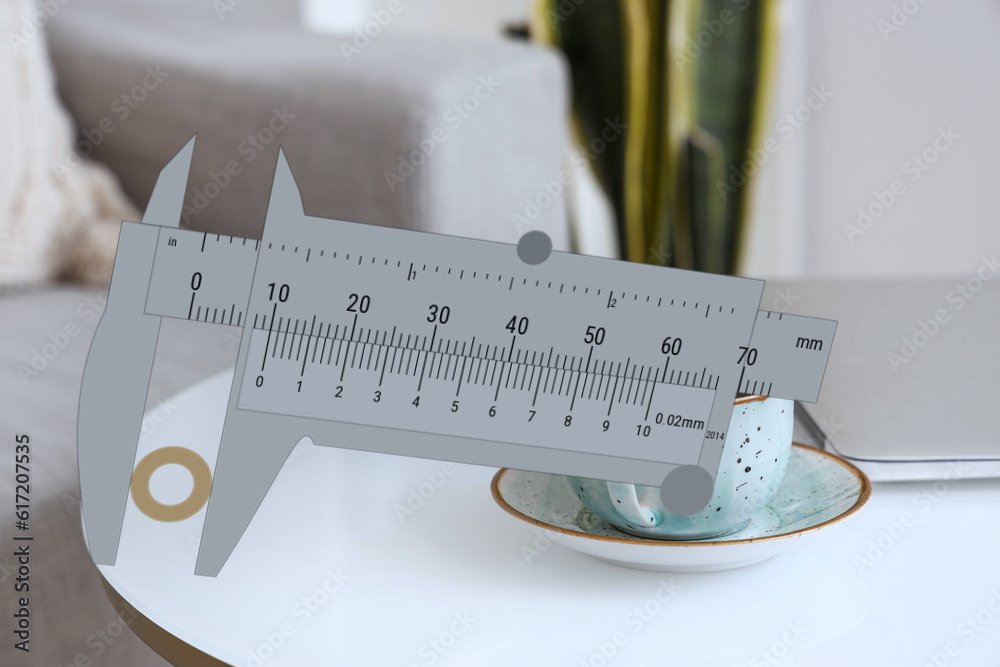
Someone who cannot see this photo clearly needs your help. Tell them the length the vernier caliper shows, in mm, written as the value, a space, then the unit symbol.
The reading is 10.0 mm
